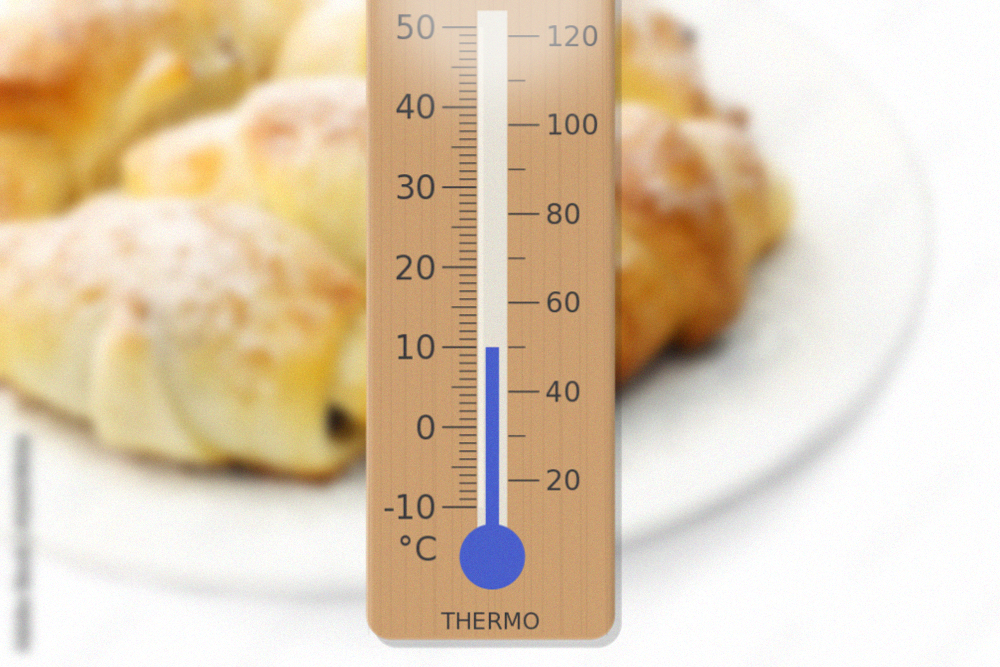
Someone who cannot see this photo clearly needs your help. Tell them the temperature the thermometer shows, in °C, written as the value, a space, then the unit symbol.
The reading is 10 °C
